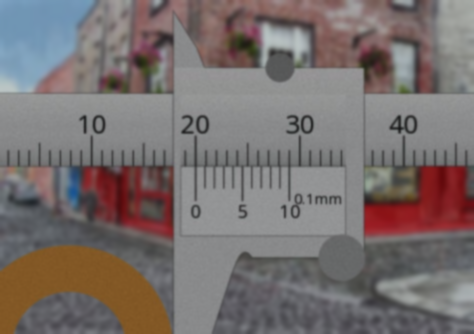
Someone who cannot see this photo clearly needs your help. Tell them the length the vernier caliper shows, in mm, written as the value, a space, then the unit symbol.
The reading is 20.0 mm
